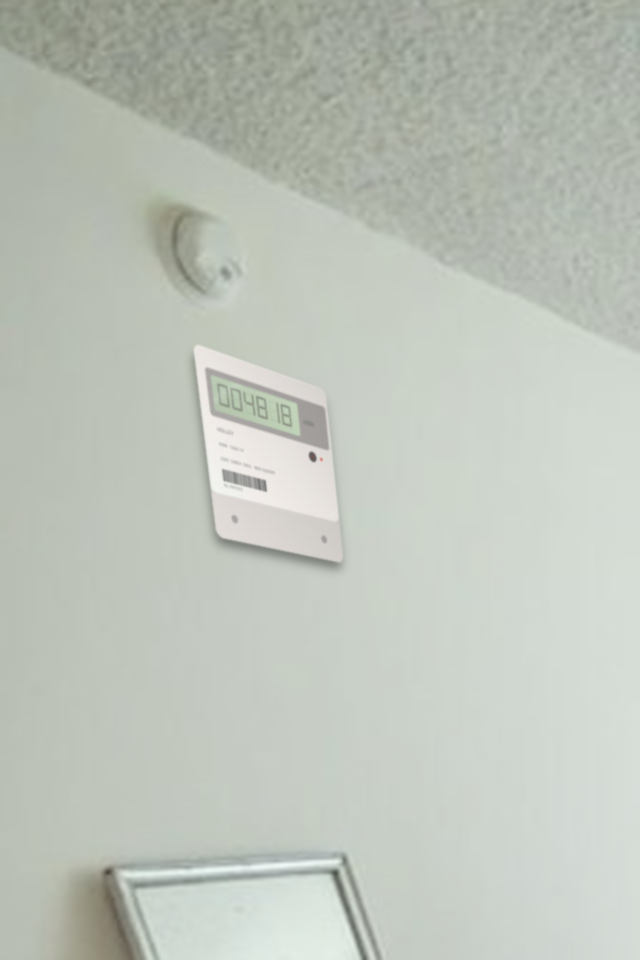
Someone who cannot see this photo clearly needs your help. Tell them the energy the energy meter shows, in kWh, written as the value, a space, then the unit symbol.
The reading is 4818 kWh
